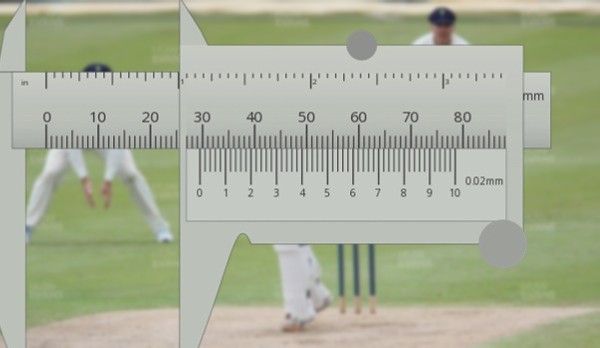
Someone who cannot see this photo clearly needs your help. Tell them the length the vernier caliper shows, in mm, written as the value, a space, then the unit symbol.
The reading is 29.5 mm
